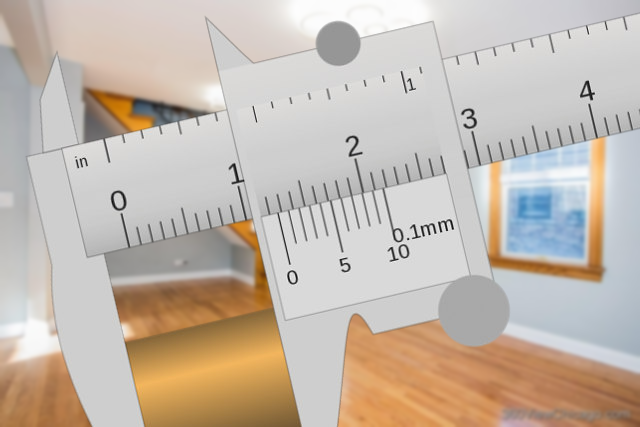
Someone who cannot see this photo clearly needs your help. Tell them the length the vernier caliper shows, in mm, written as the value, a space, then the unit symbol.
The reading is 12.7 mm
